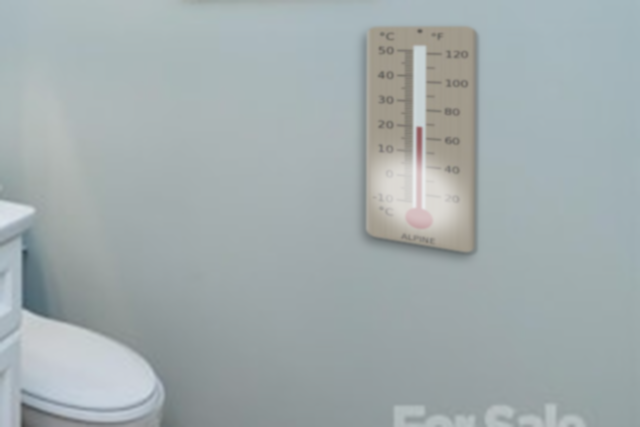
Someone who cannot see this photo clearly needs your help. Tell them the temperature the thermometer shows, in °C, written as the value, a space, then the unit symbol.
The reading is 20 °C
